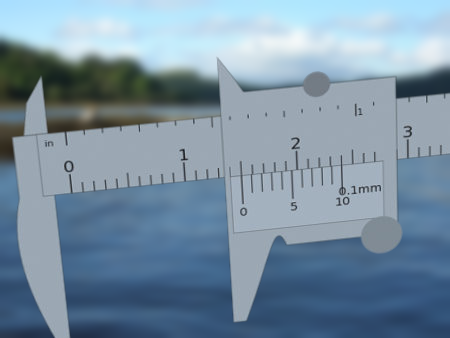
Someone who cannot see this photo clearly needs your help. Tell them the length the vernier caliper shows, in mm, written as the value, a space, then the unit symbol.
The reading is 15.0 mm
